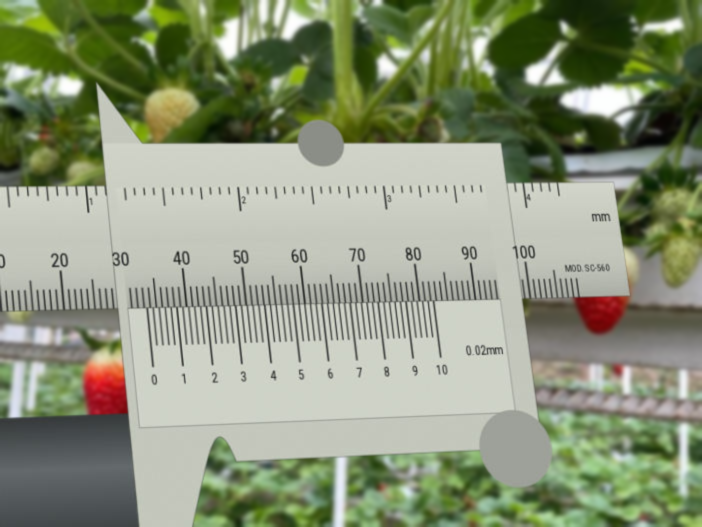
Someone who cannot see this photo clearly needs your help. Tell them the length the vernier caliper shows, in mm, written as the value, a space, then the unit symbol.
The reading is 33.5 mm
